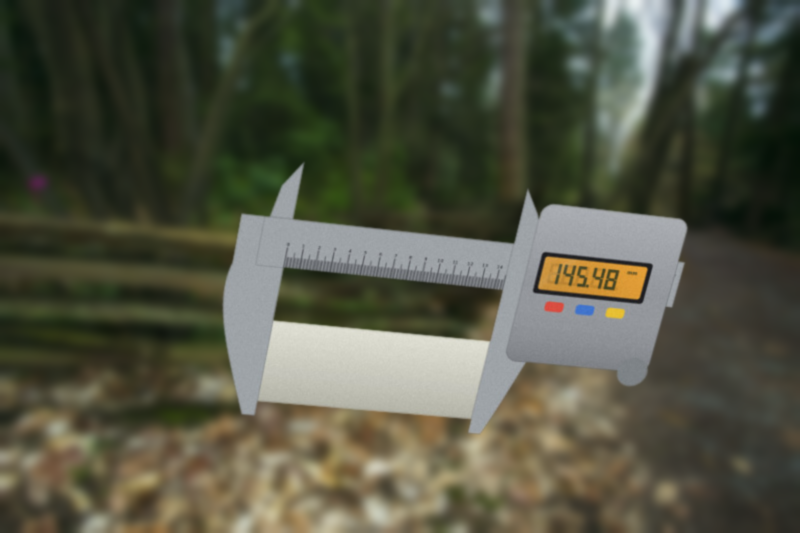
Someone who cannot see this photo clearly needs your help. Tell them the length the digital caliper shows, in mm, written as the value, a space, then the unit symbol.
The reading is 145.48 mm
